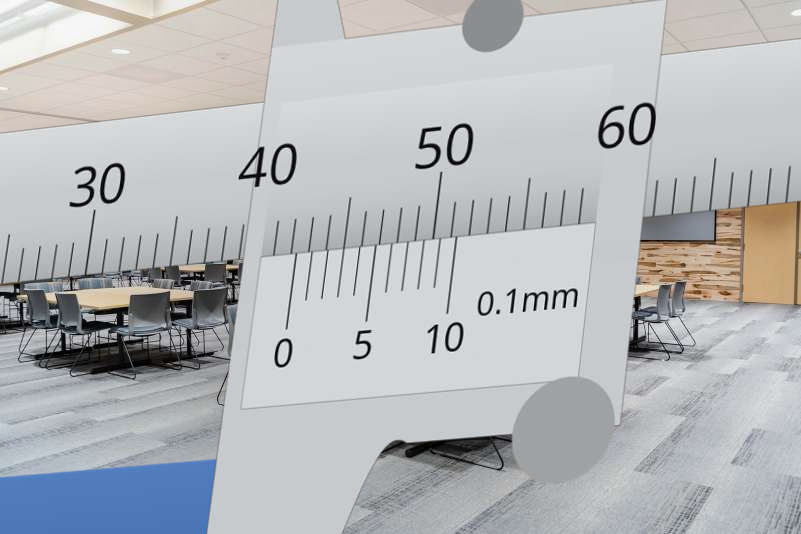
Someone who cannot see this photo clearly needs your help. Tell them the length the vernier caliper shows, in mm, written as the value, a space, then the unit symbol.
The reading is 42.3 mm
